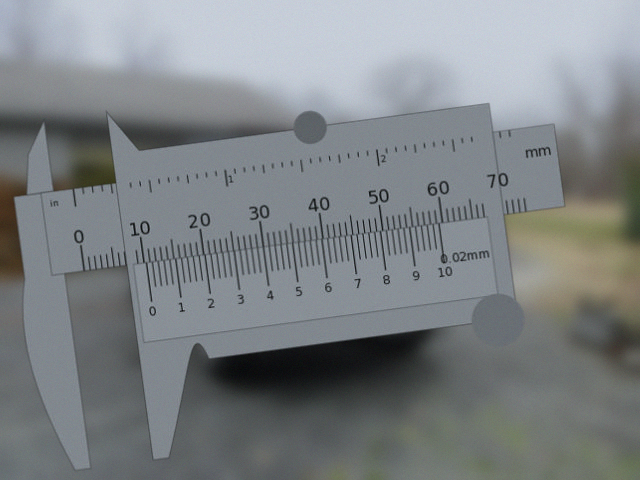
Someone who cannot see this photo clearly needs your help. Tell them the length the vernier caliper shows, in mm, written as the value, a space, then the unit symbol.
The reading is 10.4 mm
